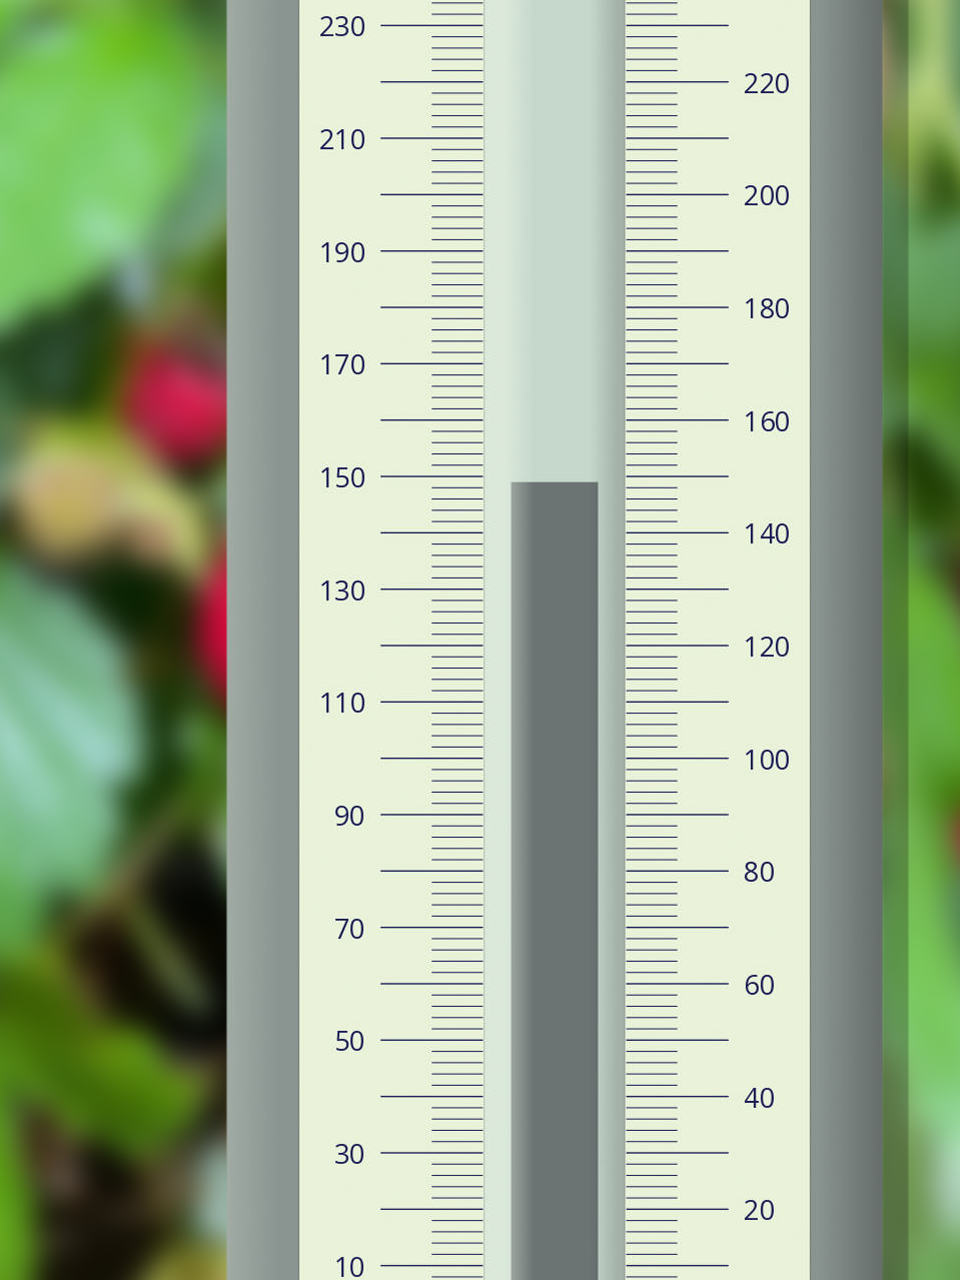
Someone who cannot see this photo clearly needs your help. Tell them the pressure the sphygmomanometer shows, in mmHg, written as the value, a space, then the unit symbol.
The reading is 149 mmHg
